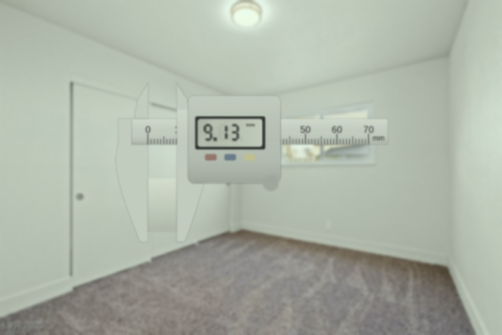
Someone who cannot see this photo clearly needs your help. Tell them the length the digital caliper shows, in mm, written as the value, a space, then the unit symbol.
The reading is 9.13 mm
